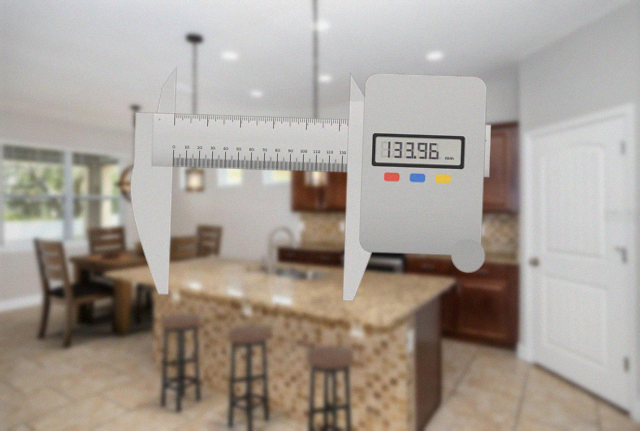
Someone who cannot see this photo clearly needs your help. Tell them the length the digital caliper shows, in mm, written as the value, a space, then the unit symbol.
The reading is 133.96 mm
